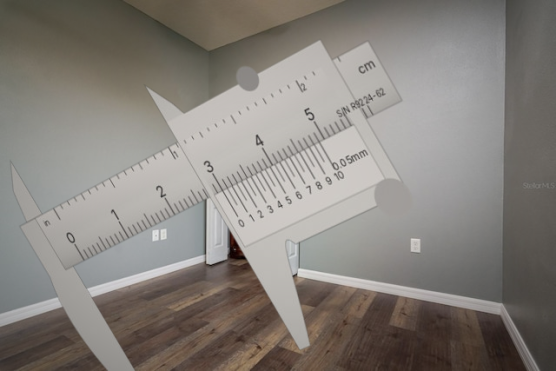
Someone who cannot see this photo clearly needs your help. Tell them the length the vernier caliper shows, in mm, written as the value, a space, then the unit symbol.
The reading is 30.0 mm
